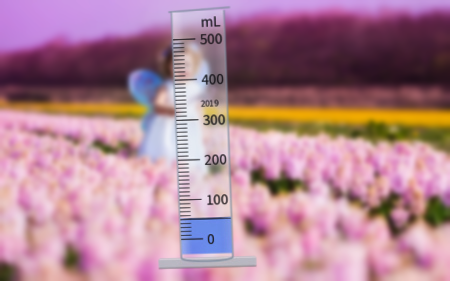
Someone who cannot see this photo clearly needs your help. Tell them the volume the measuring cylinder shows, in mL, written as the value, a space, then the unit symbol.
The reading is 50 mL
